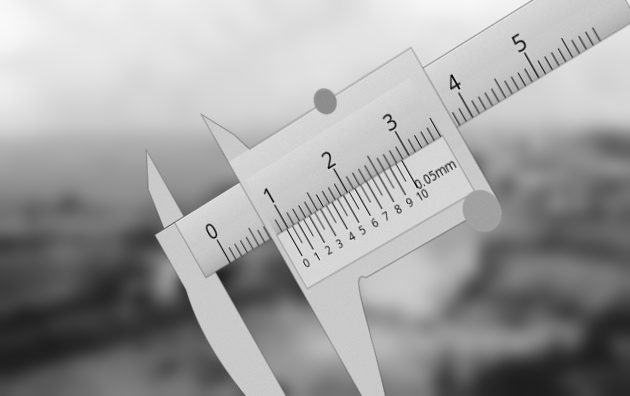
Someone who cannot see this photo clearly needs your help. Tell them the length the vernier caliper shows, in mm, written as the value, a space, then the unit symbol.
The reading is 9.8 mm
